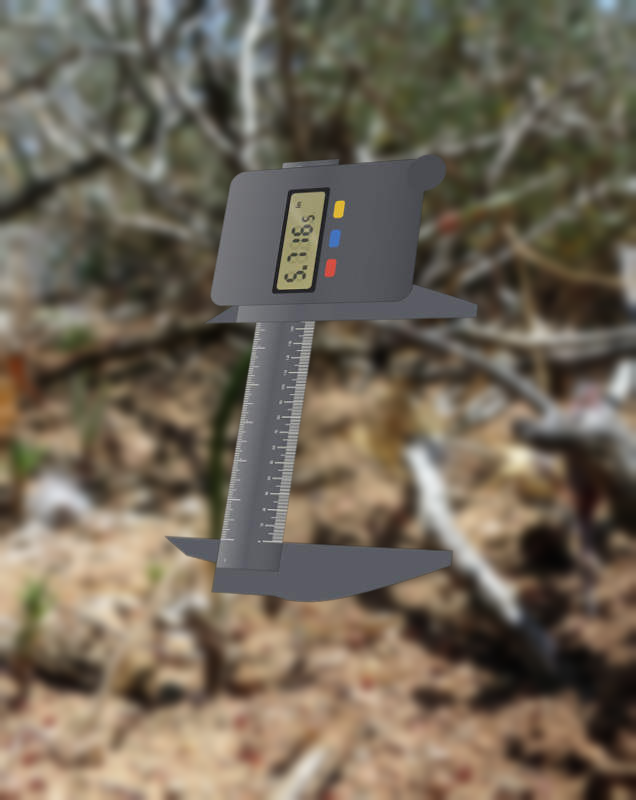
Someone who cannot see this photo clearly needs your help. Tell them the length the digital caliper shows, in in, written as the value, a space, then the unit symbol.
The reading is 5.7165 in
